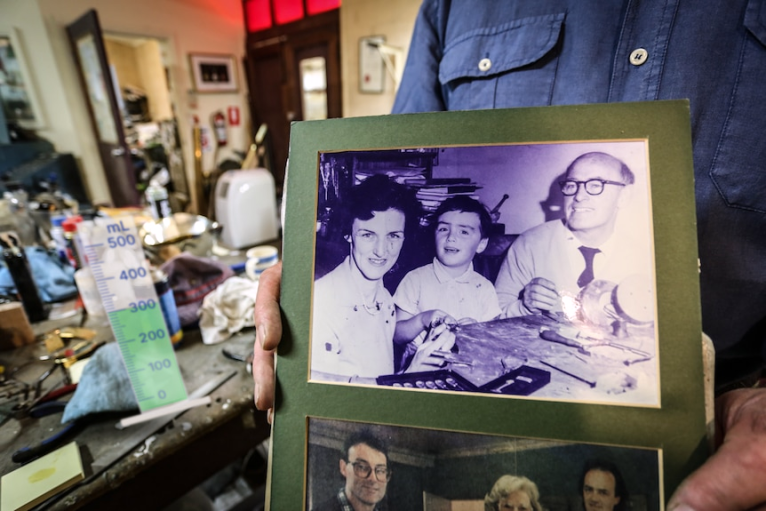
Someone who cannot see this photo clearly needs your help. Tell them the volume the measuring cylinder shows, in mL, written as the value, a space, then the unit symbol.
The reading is 300 mL
